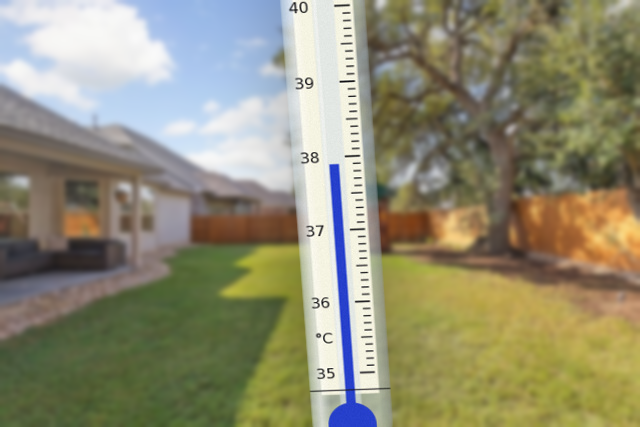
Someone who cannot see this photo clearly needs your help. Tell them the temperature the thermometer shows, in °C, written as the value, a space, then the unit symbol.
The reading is 37.9 °C
